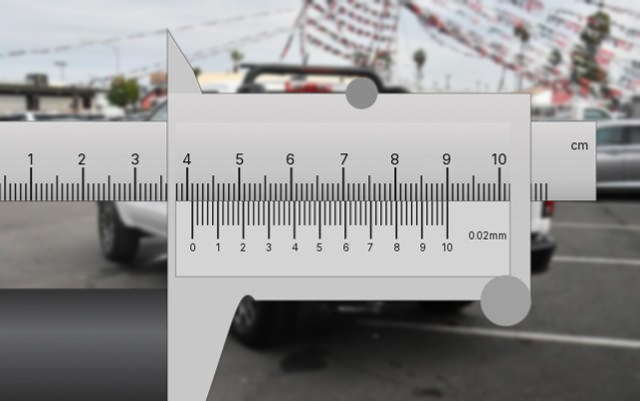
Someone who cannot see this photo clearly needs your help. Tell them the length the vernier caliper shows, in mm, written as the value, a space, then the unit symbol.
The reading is 41.0 mm
